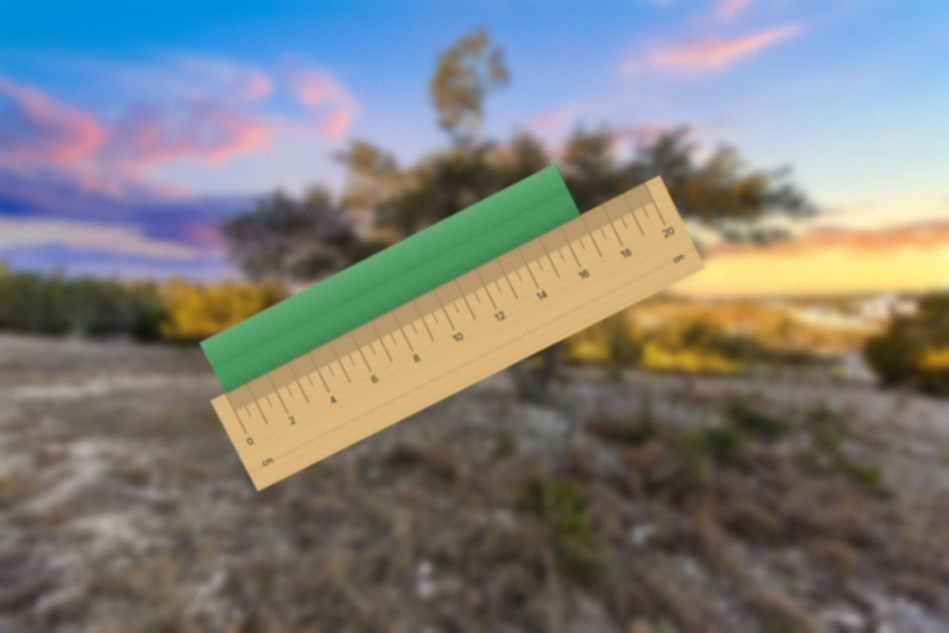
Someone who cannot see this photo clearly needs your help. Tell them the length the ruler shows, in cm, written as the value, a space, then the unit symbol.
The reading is 17 cm
